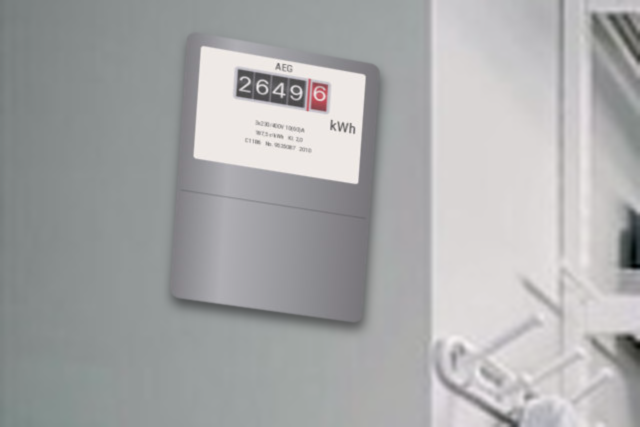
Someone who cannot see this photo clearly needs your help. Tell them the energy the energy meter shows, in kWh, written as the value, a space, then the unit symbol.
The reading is 2649.6 kWh
